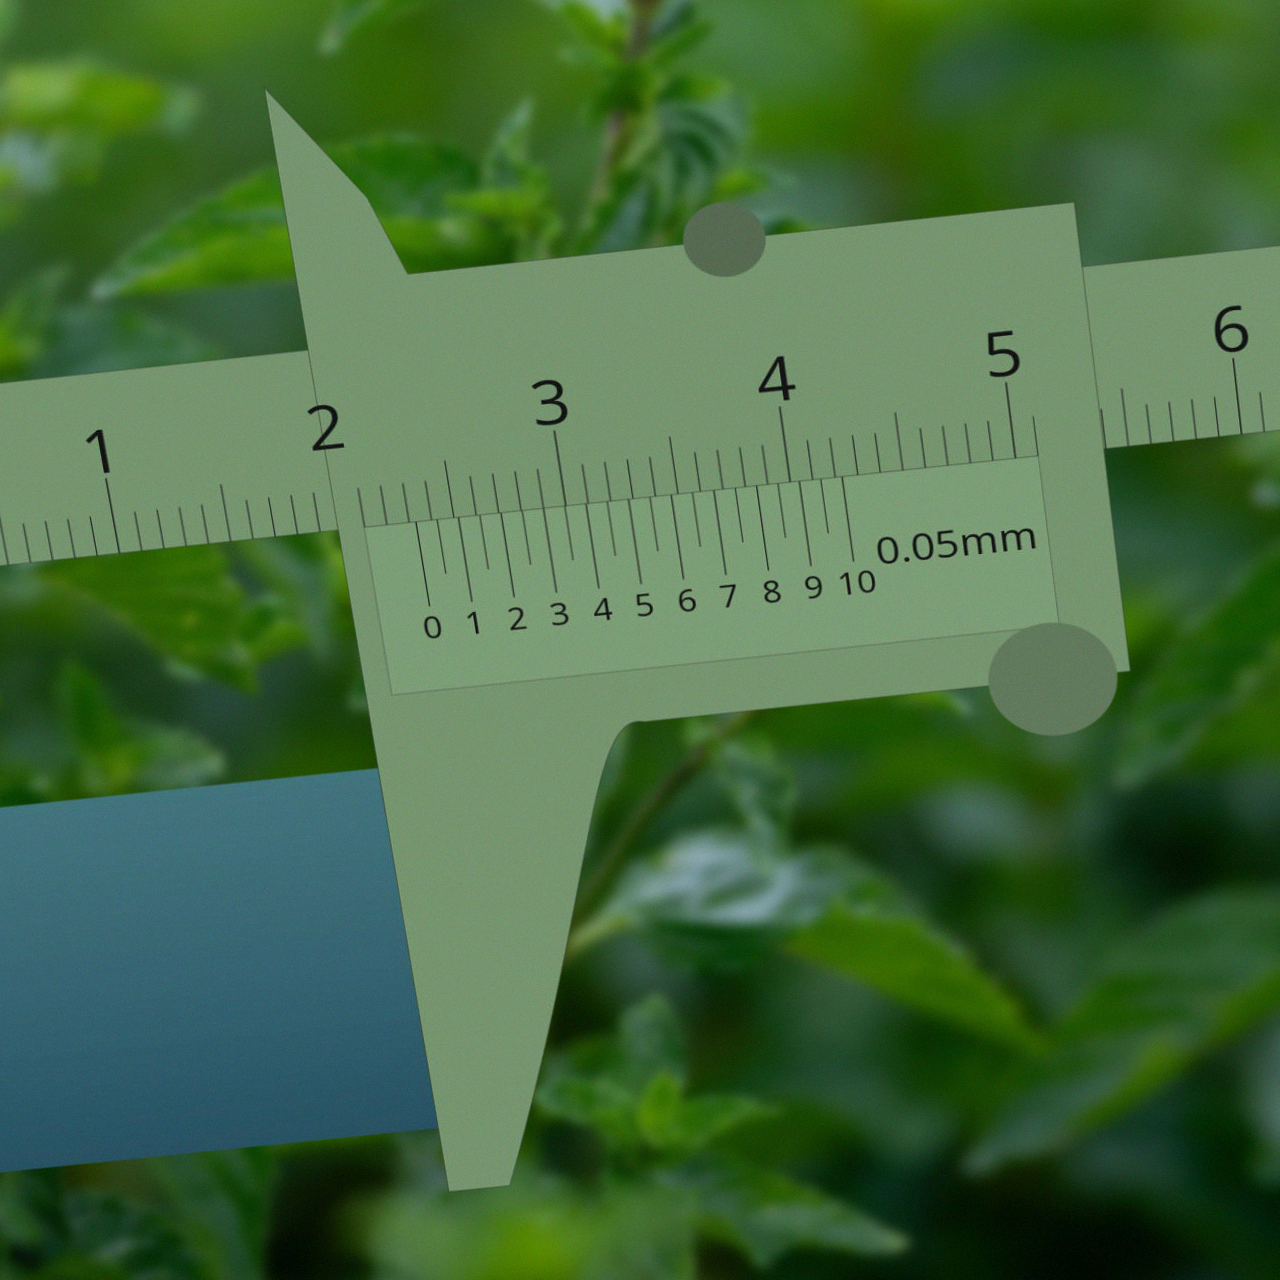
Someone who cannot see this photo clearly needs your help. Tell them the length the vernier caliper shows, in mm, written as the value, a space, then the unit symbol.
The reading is 23.3 mm
